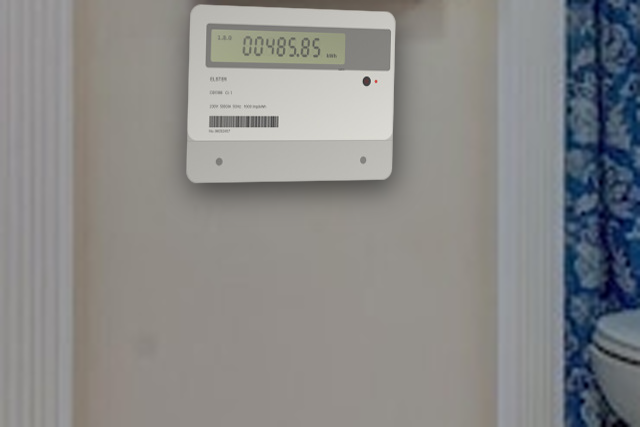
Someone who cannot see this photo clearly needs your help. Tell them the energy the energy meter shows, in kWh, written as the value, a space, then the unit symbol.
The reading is 485.85 kWh
